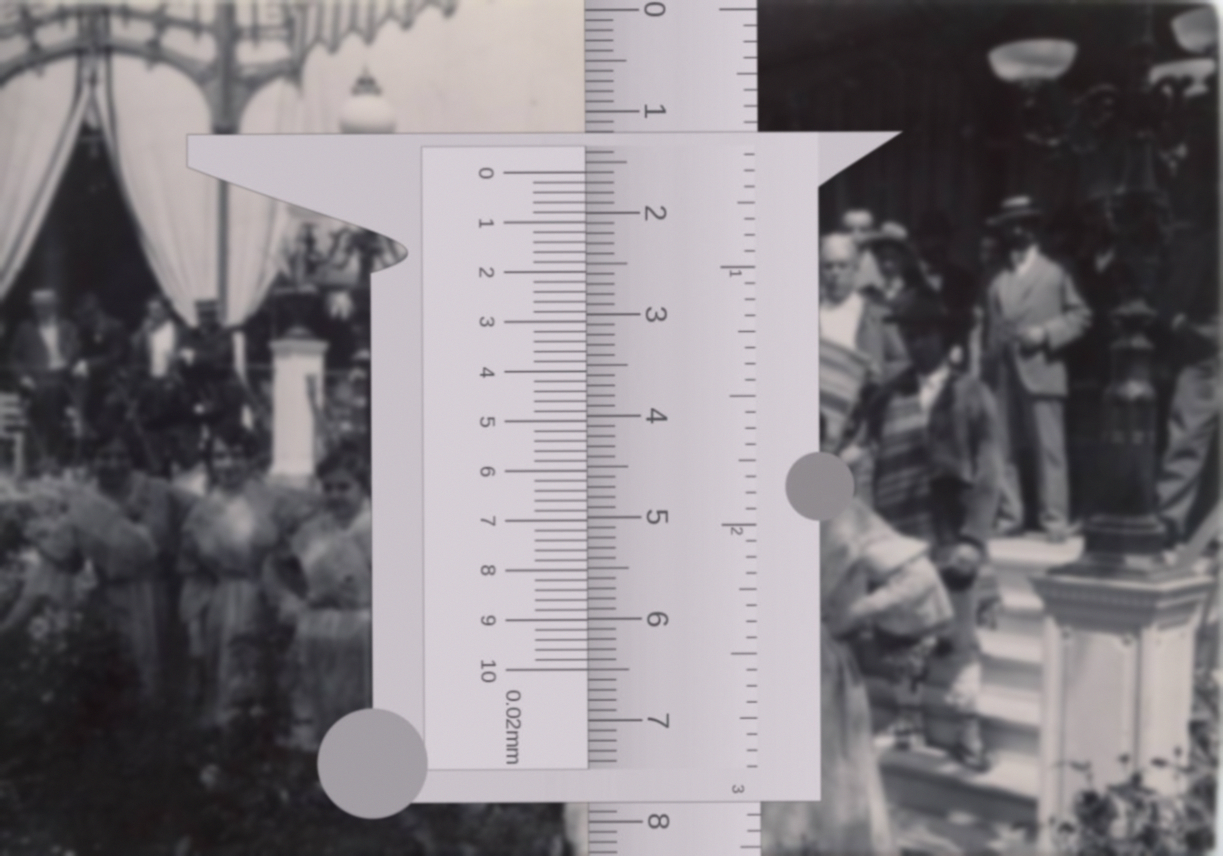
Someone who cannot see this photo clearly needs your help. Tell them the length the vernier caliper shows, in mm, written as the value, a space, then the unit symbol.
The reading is 16.0 mm
